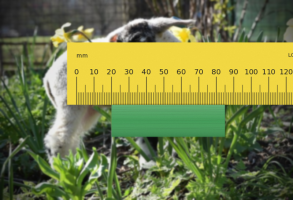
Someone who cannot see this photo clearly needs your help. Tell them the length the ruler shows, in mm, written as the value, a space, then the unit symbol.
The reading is 65 mm
